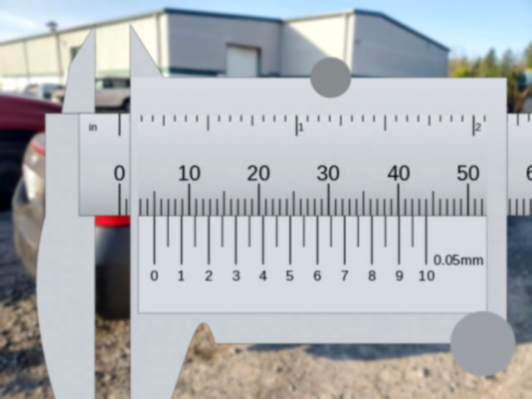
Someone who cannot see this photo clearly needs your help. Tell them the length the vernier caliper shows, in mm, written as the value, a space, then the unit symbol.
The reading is 5.0 mm
